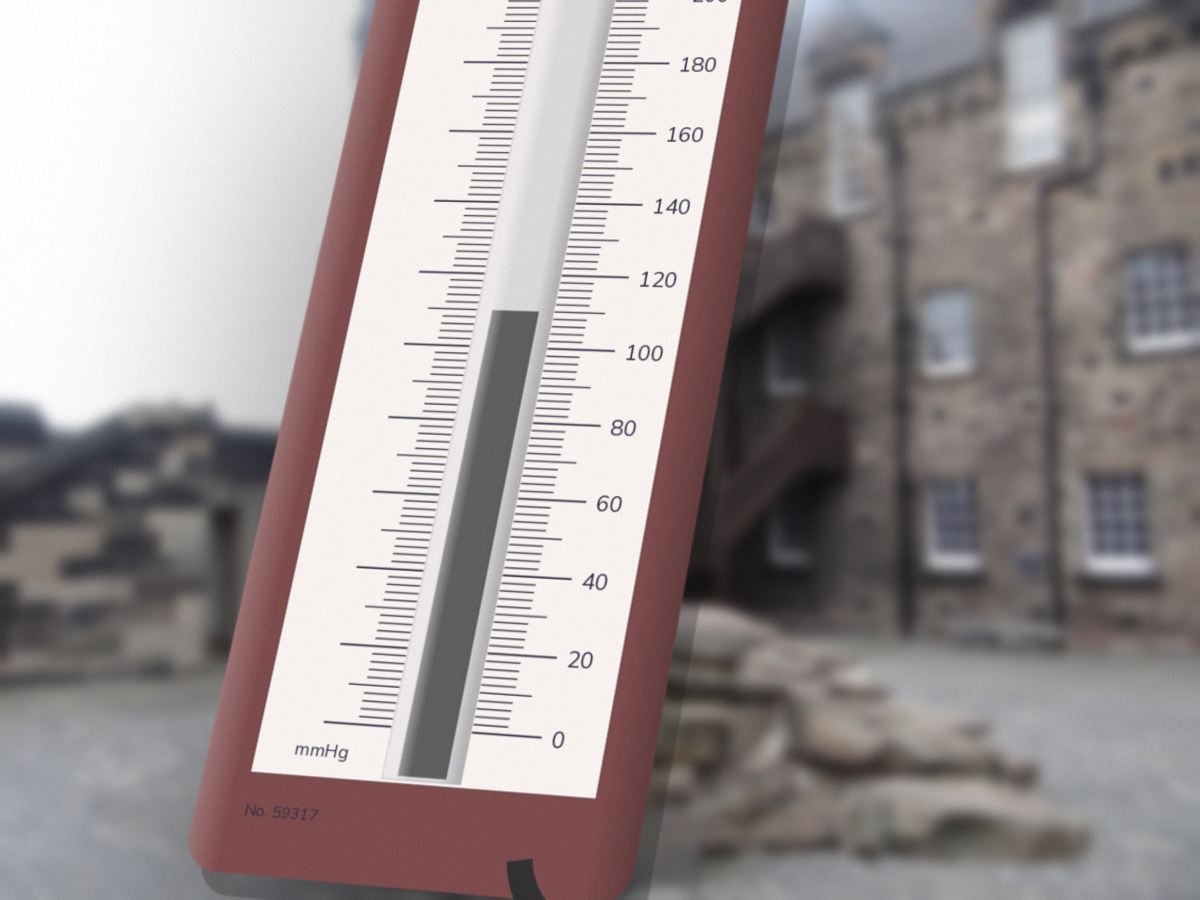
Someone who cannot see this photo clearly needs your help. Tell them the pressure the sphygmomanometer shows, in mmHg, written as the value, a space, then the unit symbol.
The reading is 110 mmHg
